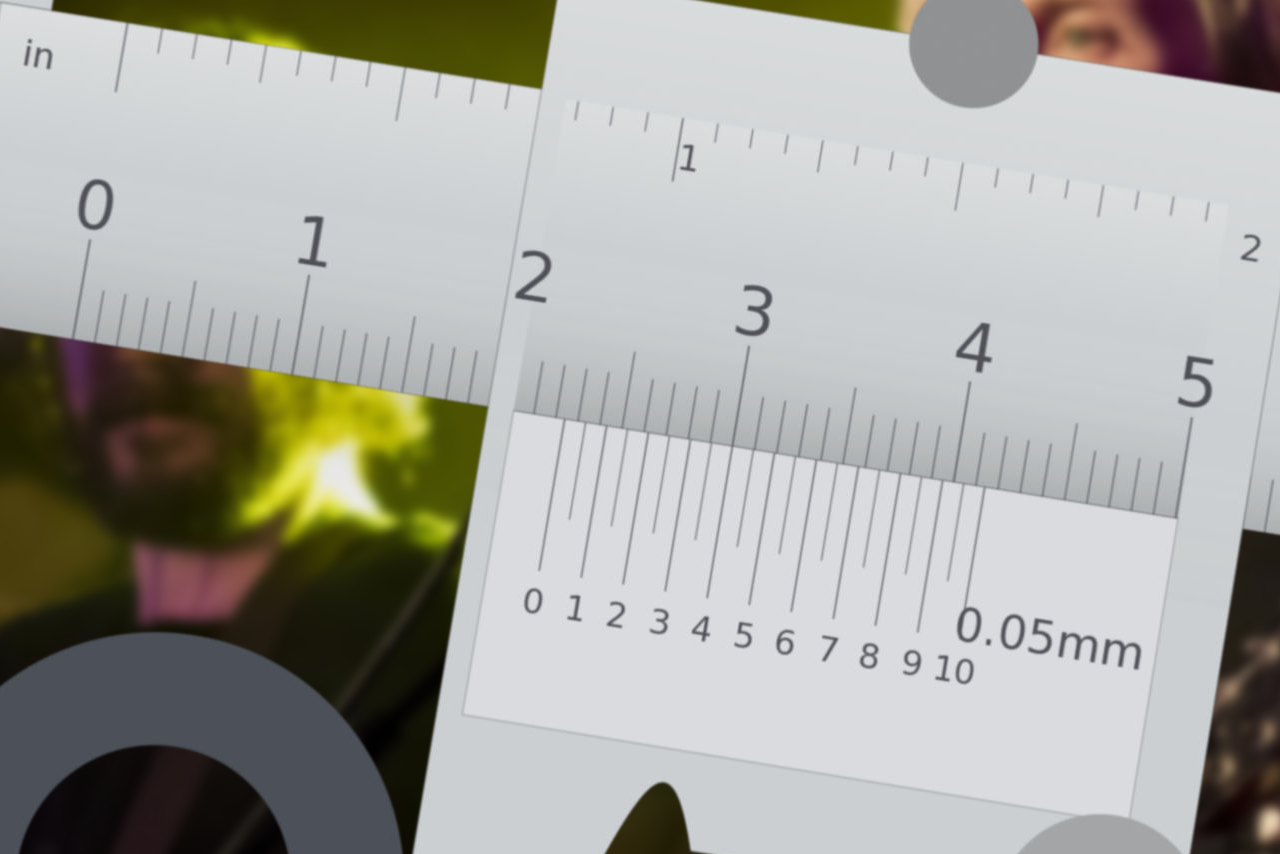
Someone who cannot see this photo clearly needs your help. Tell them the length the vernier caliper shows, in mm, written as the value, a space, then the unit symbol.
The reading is 22.4 mm
